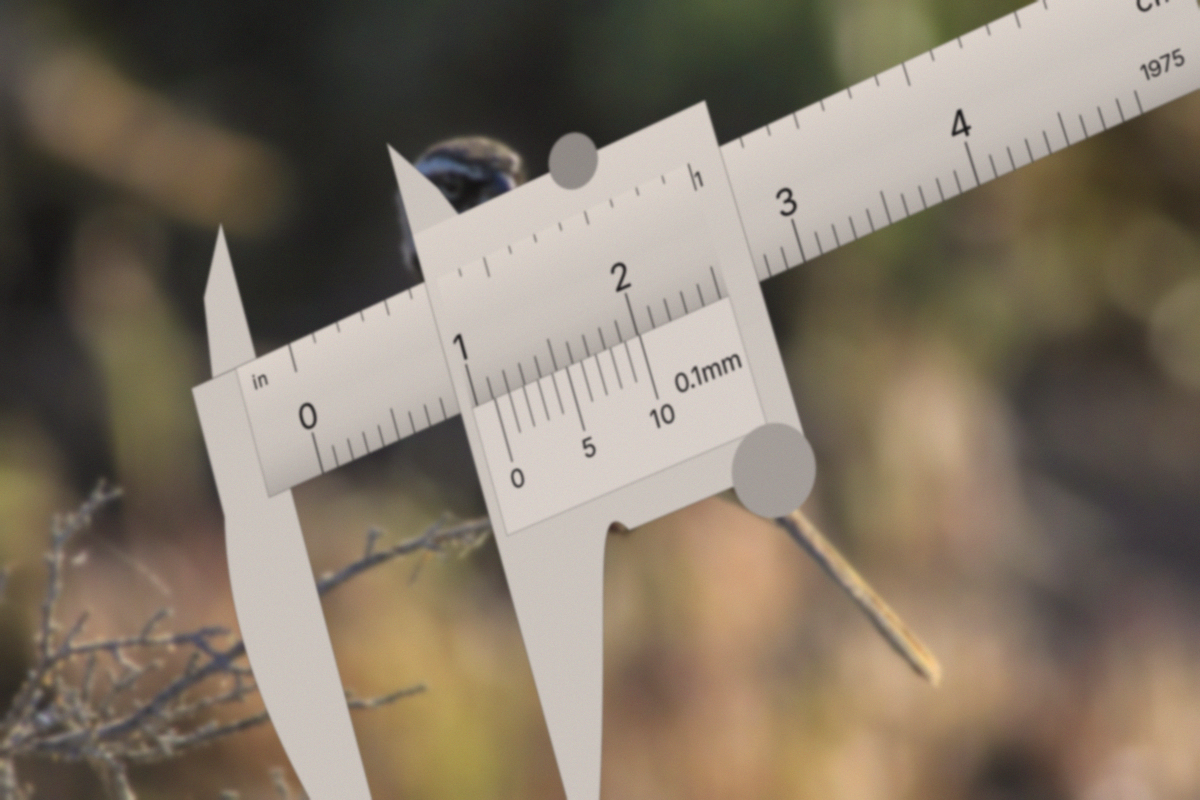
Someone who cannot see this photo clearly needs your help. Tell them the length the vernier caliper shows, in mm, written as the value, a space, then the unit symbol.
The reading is 11.1 mm
